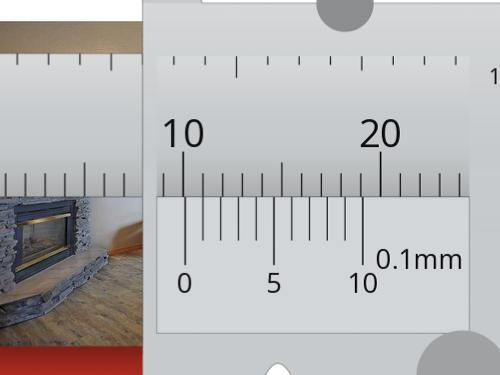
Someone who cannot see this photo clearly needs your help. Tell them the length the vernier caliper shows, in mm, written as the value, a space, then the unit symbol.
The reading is 10.1 mm
